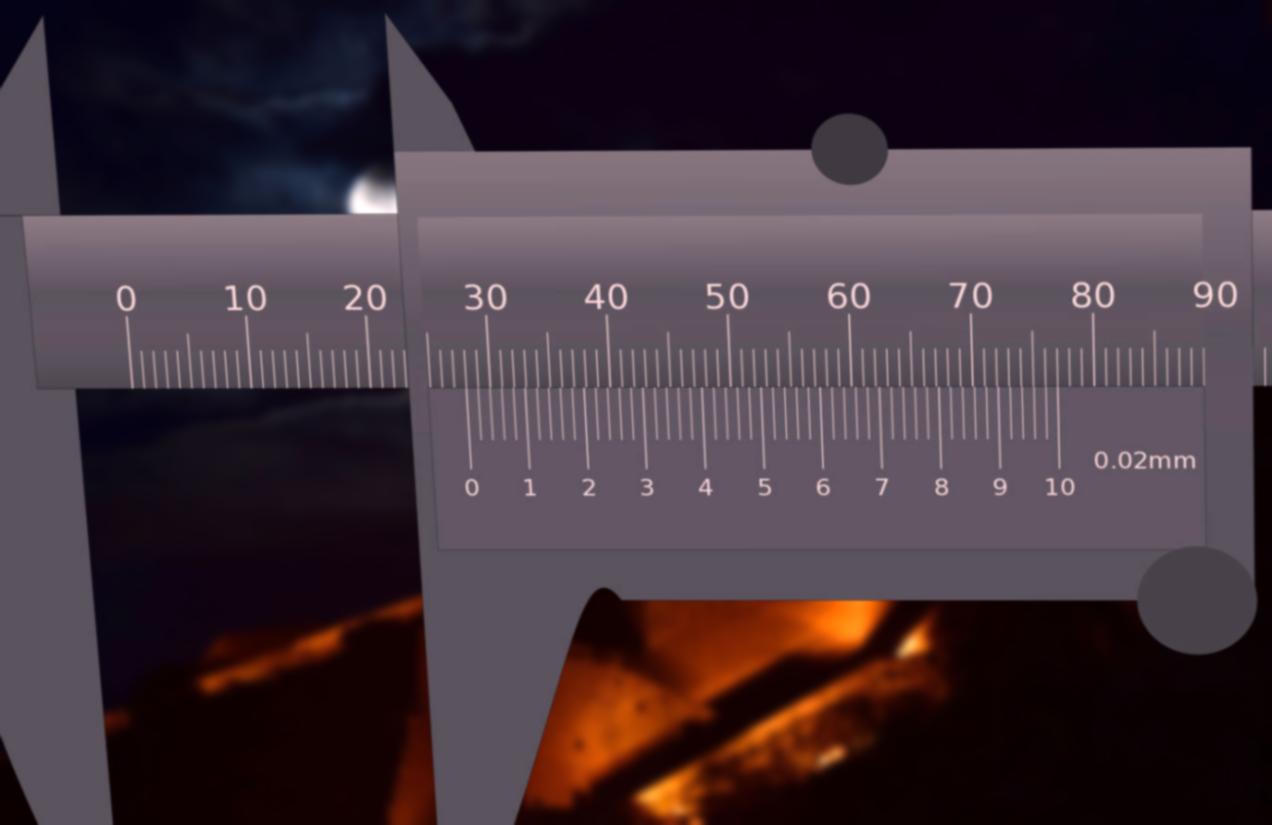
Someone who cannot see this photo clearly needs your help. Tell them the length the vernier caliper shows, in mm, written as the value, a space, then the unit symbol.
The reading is 28.0 mm
